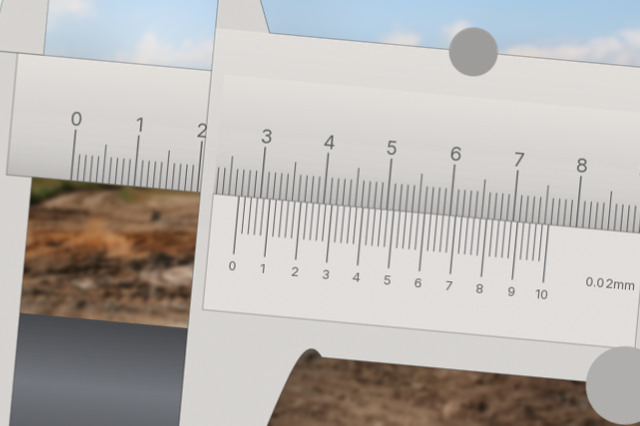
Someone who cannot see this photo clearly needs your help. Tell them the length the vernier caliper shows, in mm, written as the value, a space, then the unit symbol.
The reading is 26.6 mm
